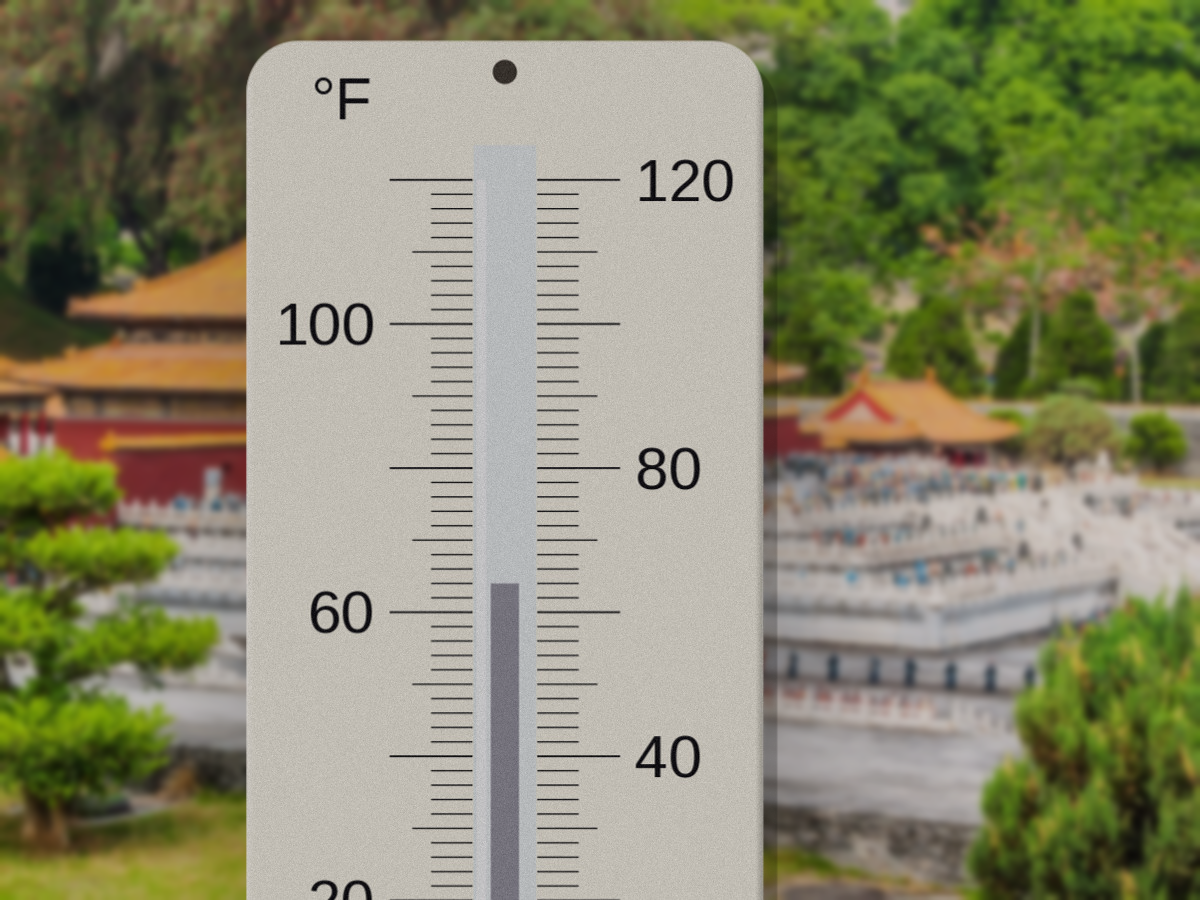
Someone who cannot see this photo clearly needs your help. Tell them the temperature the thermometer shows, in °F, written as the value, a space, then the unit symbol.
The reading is 64 °F
